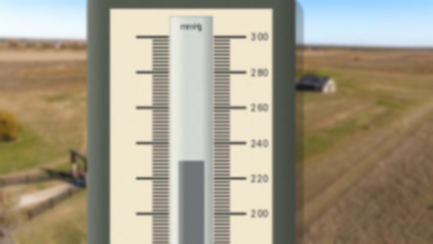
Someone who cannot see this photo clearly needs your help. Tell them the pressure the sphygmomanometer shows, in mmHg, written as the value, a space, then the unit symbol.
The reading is 230 mmHg
